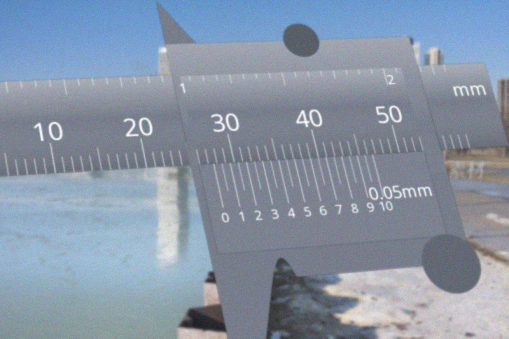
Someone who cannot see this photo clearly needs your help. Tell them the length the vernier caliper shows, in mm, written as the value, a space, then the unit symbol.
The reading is 27.6 mm
